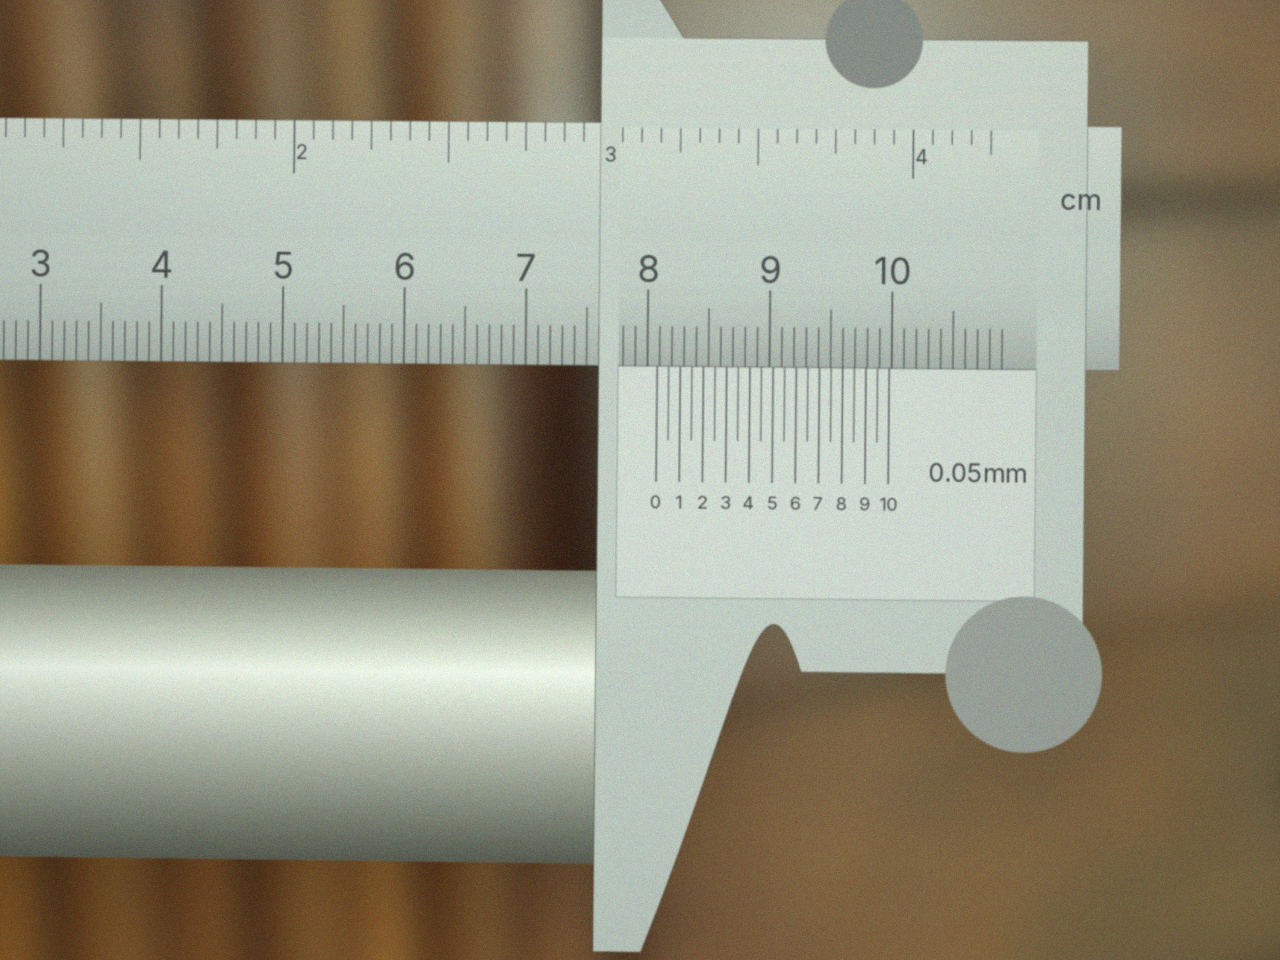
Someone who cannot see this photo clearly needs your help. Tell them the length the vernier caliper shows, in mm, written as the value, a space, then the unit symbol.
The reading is 80.8 mm
